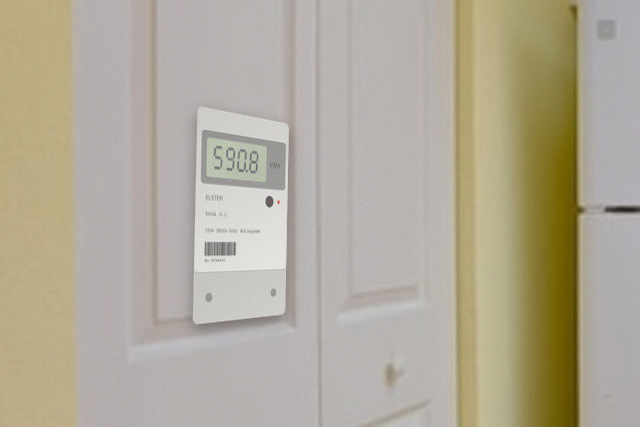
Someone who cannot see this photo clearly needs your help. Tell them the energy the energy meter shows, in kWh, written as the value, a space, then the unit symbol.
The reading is 590.8 kWh
